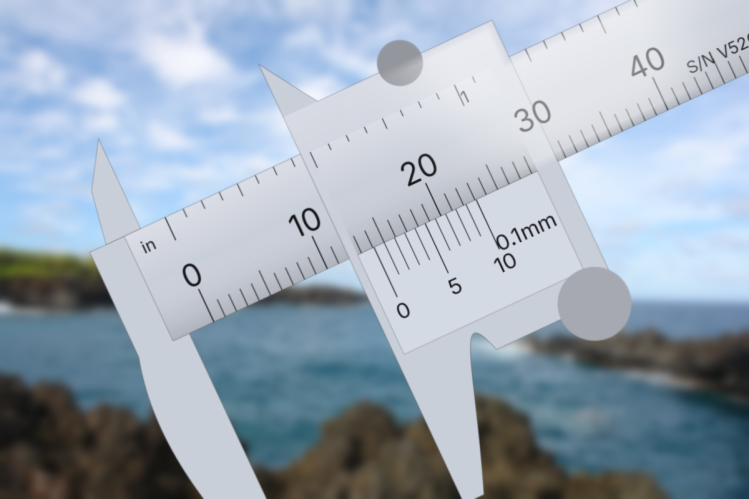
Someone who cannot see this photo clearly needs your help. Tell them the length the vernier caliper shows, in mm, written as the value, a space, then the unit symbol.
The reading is 14.1 mm
